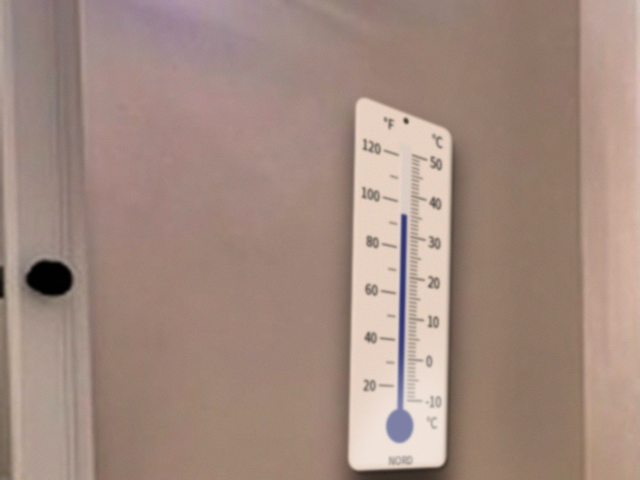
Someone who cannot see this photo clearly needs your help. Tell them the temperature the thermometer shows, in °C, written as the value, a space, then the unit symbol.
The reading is 35 °C
